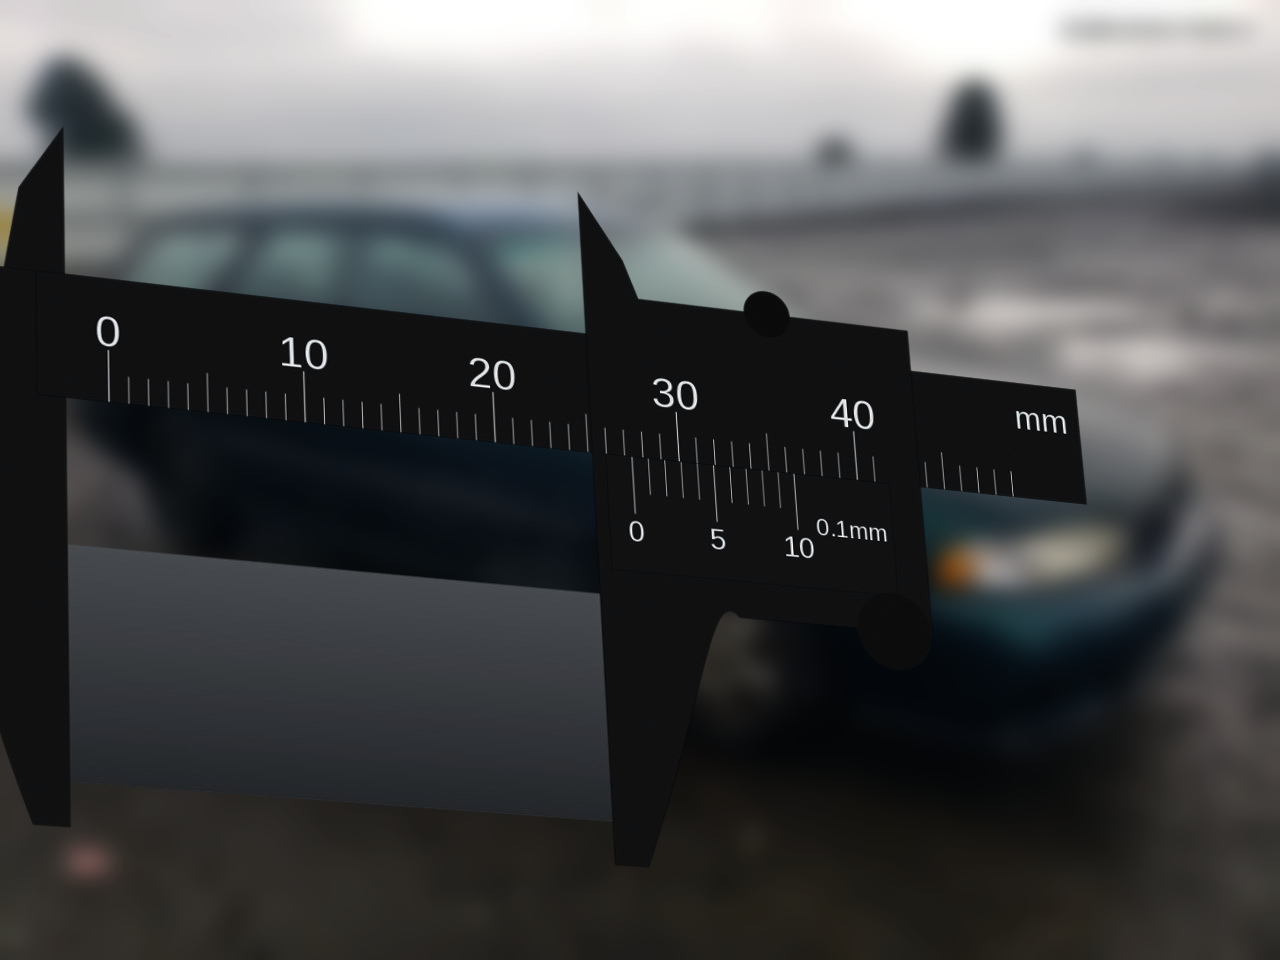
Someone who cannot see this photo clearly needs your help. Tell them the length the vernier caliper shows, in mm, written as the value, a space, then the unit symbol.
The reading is 27.4 mm
